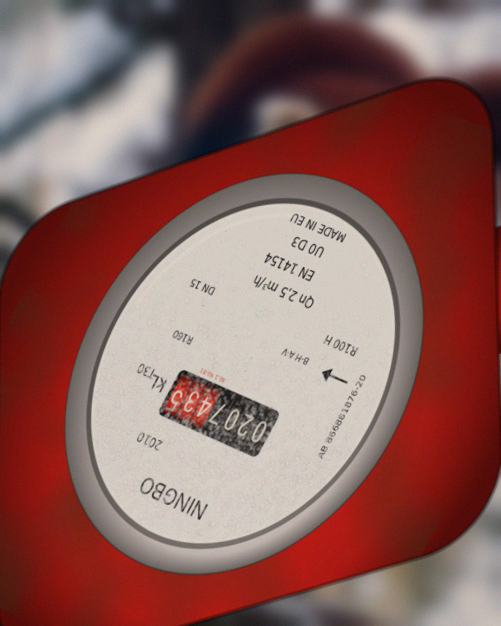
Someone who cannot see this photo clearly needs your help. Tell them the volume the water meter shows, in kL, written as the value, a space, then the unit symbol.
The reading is 207.435 kL
